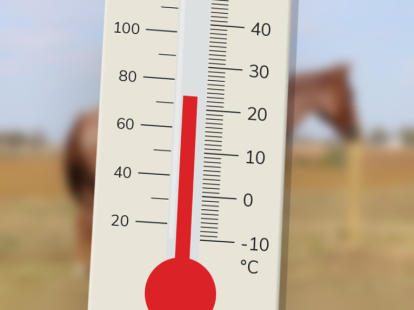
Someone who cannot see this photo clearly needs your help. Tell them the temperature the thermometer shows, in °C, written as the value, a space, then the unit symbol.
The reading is 23 °C
